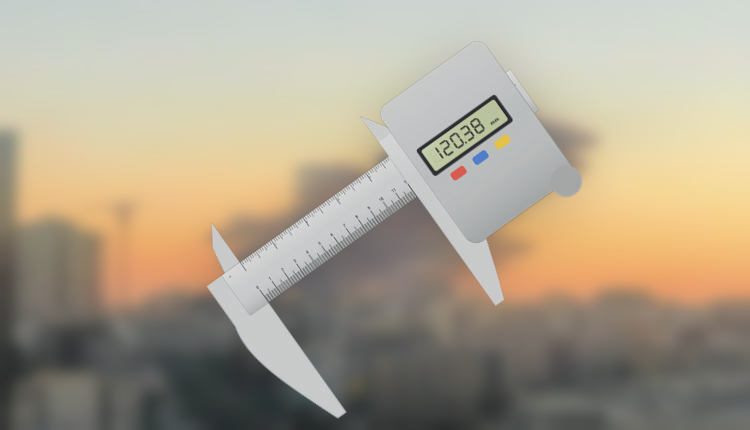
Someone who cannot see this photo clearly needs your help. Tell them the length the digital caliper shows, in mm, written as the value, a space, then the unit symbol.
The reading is 120.38 mm
